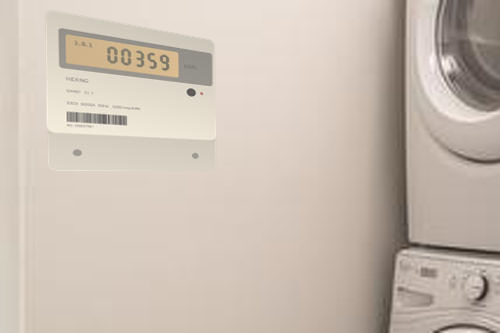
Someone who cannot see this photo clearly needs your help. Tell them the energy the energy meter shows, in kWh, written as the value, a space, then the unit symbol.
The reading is 359 kWh
